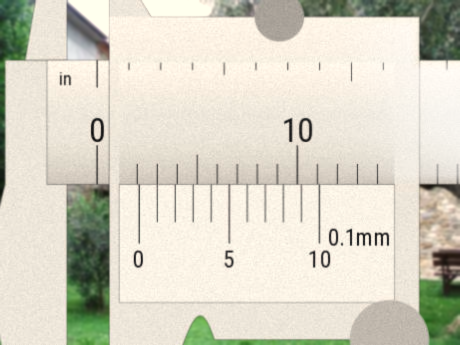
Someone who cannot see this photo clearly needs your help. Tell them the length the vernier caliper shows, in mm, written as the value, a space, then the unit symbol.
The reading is 2.1 mm
